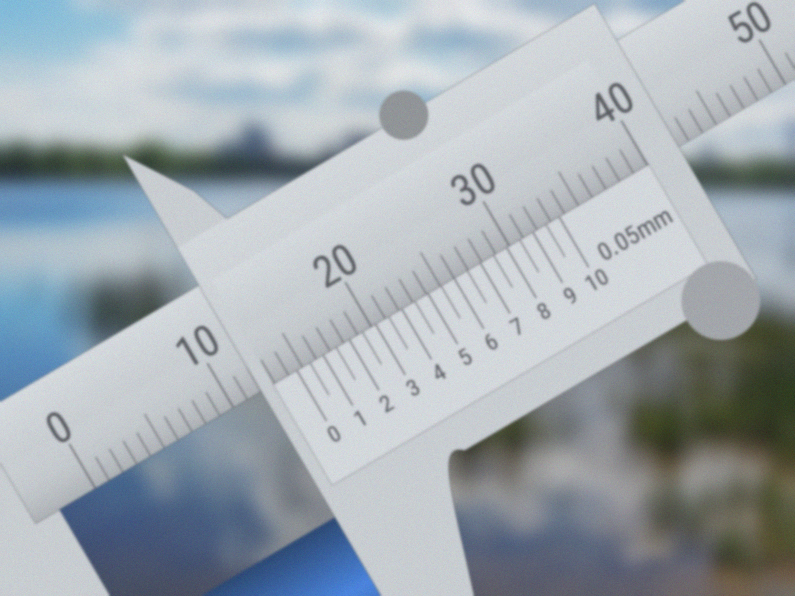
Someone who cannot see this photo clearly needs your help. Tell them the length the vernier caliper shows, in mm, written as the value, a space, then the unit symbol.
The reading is 14.6 mm
